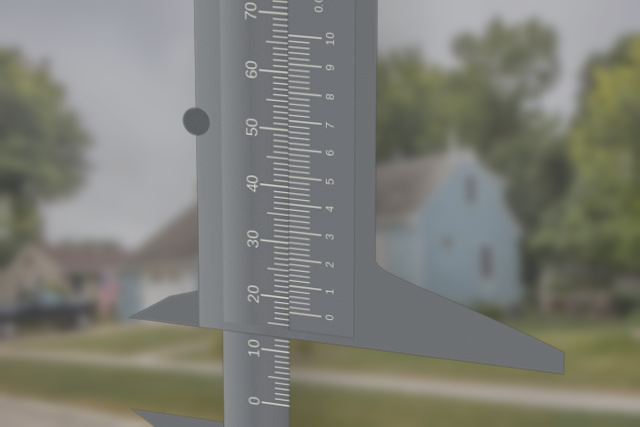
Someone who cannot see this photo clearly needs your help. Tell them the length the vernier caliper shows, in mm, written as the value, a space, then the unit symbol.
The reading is 17.4 mm
